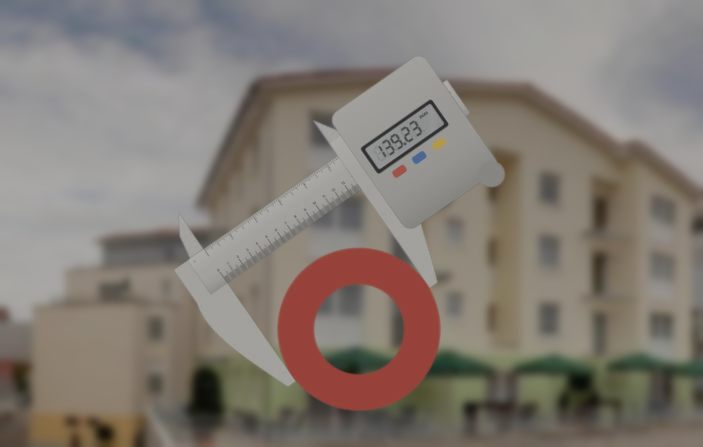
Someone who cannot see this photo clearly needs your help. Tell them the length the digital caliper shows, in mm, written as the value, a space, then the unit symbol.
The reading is 139.23 mm
